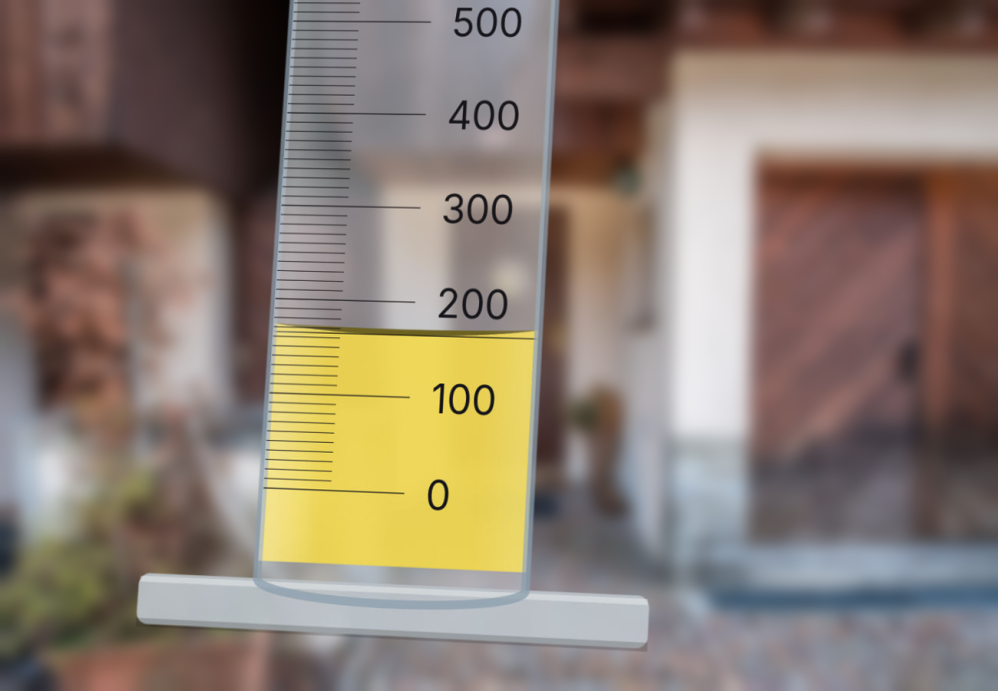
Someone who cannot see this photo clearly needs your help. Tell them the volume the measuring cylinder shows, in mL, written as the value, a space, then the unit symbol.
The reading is 165 mL
